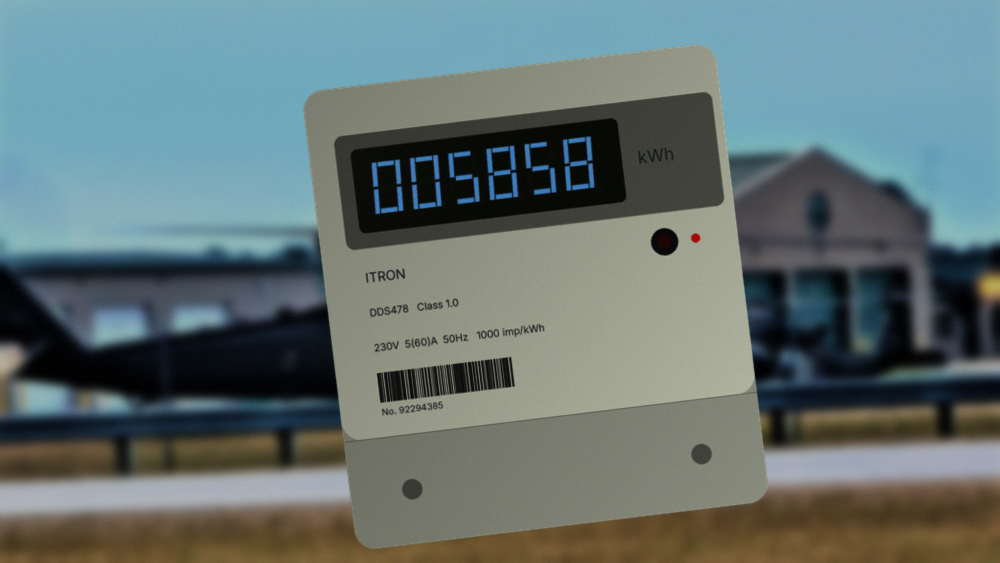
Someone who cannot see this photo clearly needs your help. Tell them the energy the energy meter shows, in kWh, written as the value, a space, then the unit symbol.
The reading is 5858 kWh
